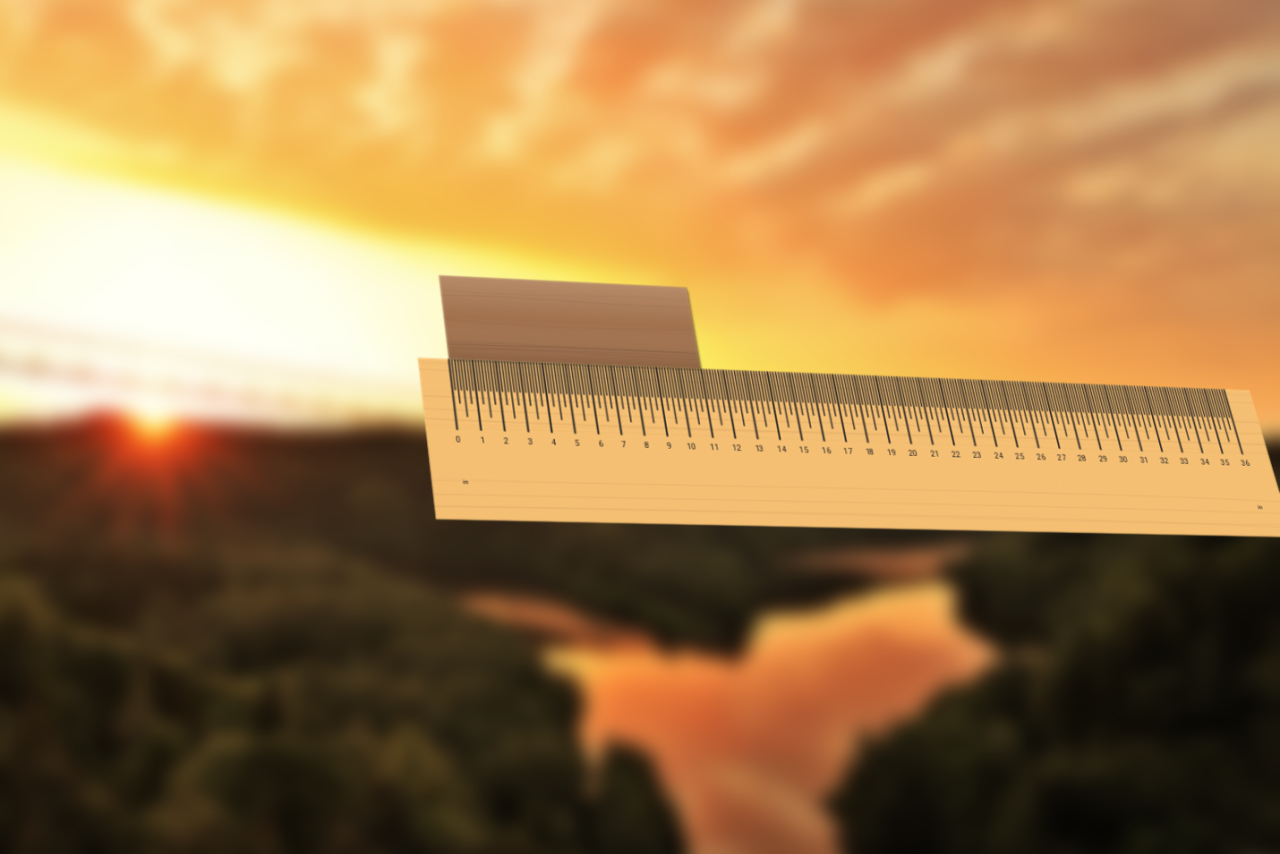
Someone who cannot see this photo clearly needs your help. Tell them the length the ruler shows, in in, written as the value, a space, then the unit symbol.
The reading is 11 in
